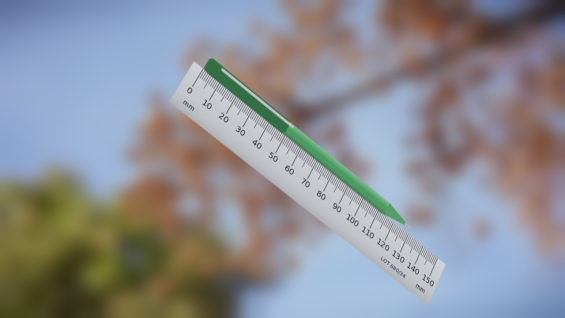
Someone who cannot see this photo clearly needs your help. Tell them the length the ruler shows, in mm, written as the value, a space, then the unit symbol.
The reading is 130 mm
